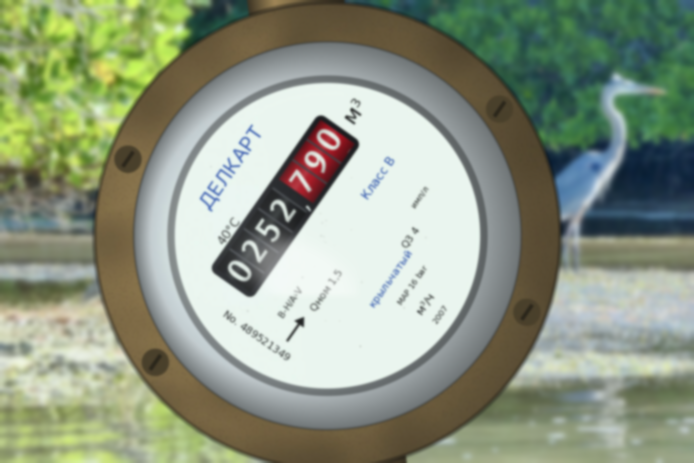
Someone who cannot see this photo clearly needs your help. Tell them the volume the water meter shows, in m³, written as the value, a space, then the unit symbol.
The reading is 252.790 m³
